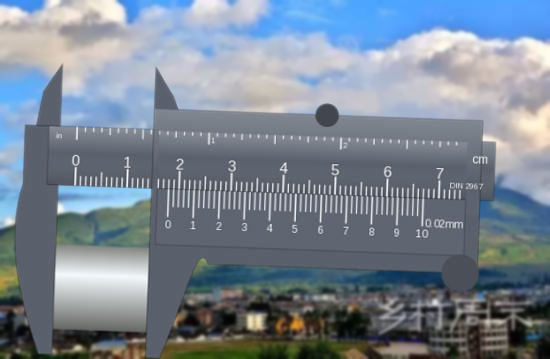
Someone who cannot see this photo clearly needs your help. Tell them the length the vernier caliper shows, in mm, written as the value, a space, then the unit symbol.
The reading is 18.0 mm
